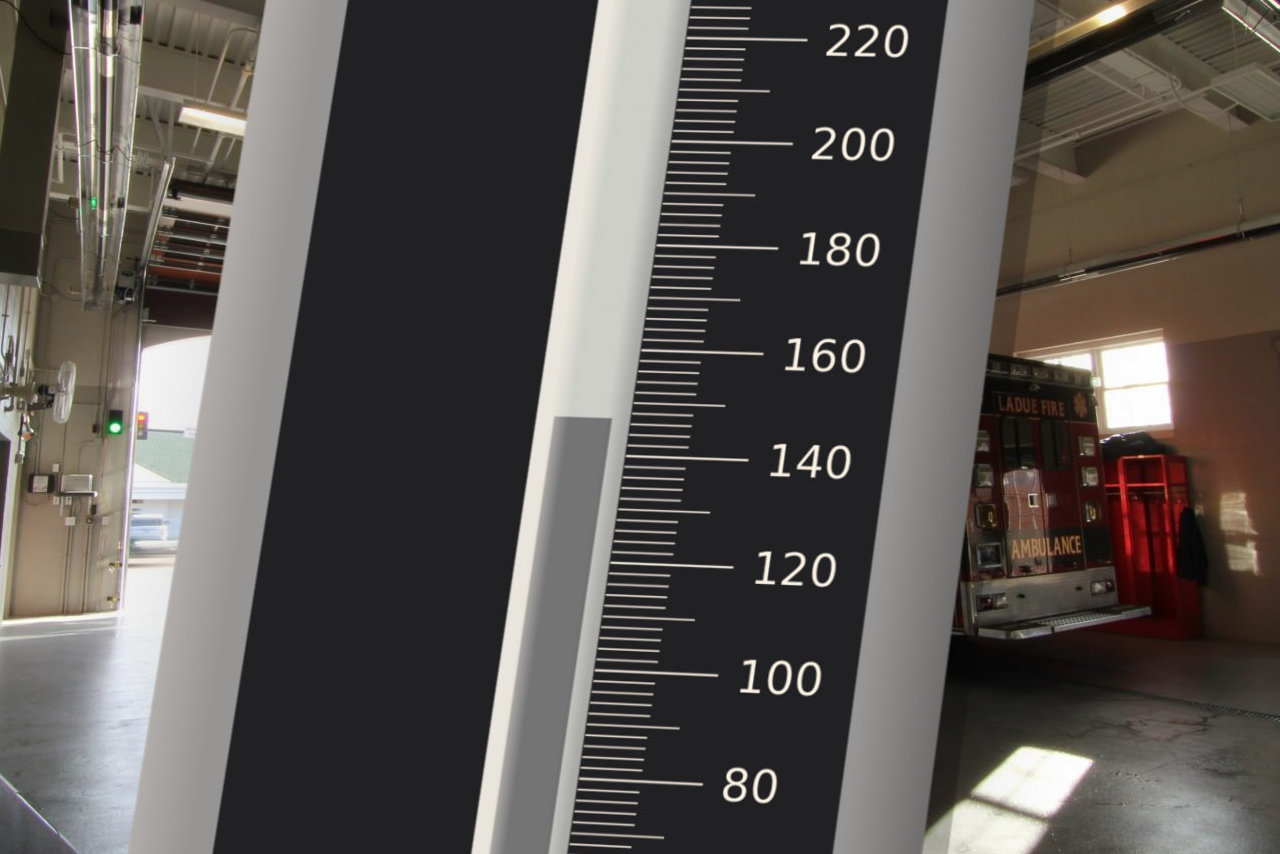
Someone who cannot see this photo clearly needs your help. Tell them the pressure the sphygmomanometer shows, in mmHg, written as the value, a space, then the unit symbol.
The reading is 147 mmHg
